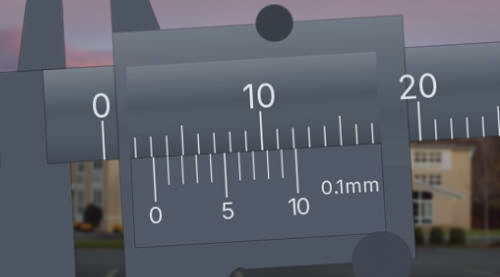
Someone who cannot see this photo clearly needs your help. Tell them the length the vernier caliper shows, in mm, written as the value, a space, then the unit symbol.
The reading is 3.1 mm
